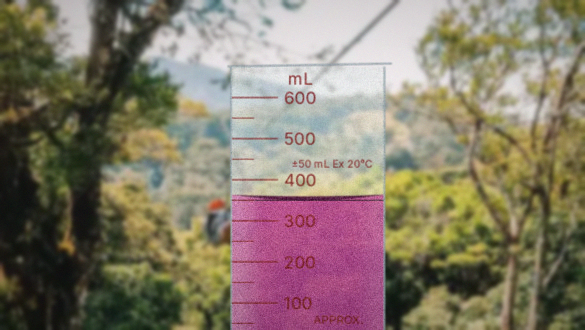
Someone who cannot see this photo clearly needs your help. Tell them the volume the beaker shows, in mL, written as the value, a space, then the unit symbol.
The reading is 350 mL
